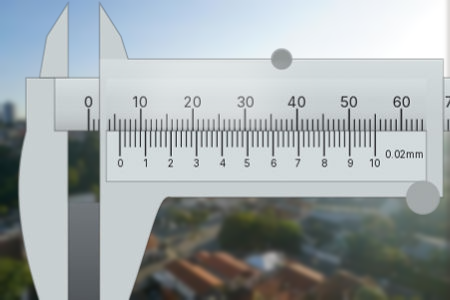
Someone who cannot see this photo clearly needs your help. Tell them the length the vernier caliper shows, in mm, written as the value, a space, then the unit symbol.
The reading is 6.0 mm
